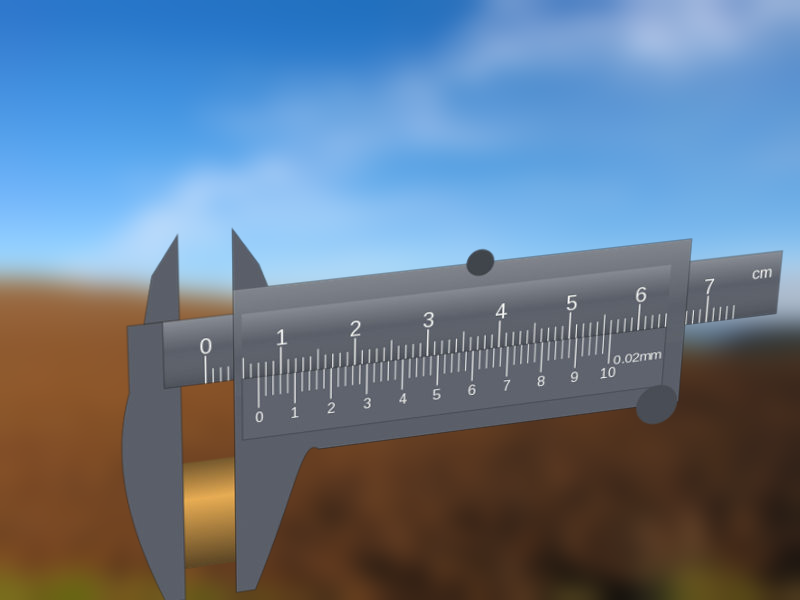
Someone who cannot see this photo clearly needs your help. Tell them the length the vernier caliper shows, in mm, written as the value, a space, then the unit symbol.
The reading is 7.0 mm
